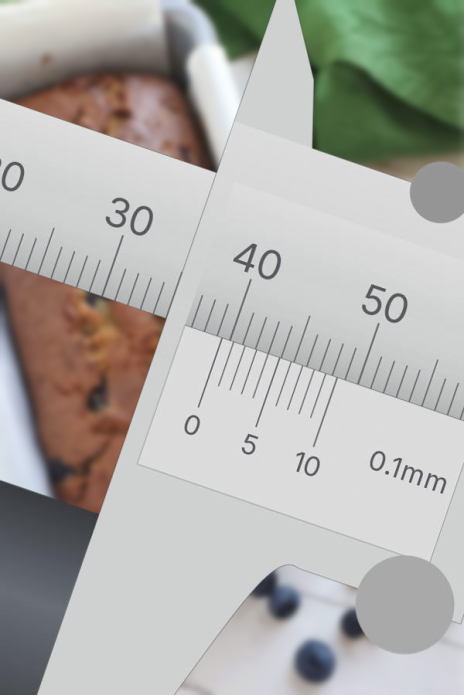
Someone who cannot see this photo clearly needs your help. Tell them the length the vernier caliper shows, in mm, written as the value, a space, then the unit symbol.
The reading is 39.4 mm
